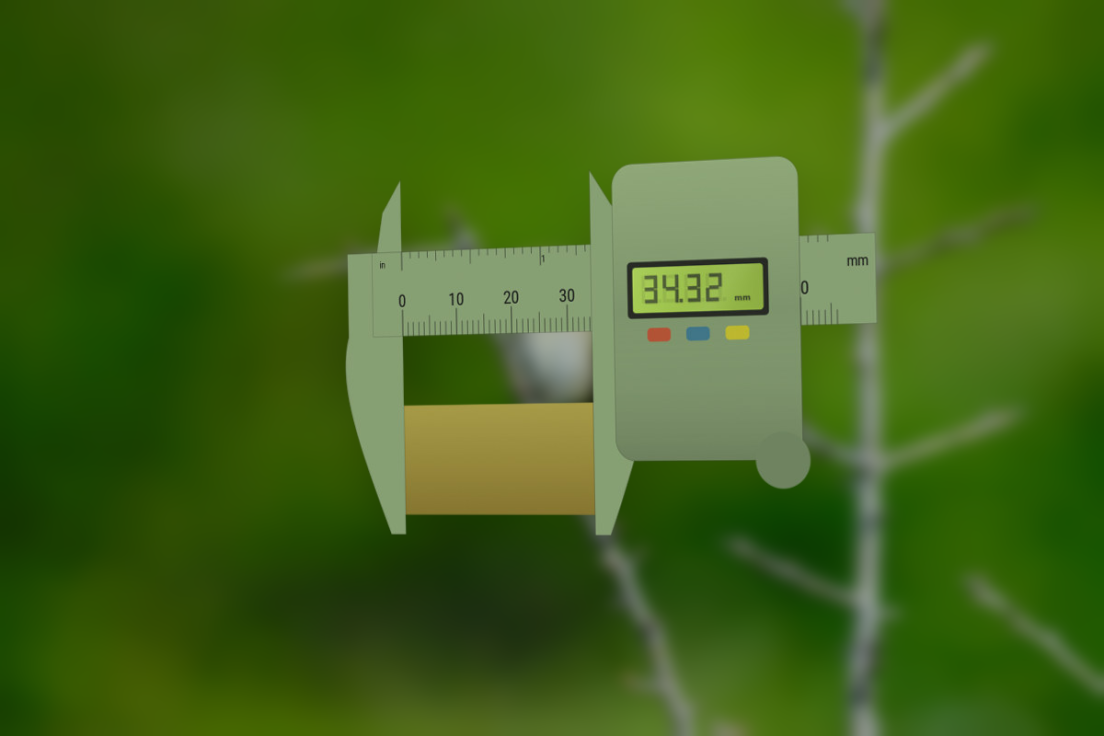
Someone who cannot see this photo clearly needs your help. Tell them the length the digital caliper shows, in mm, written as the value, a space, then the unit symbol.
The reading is 34.32 mm
